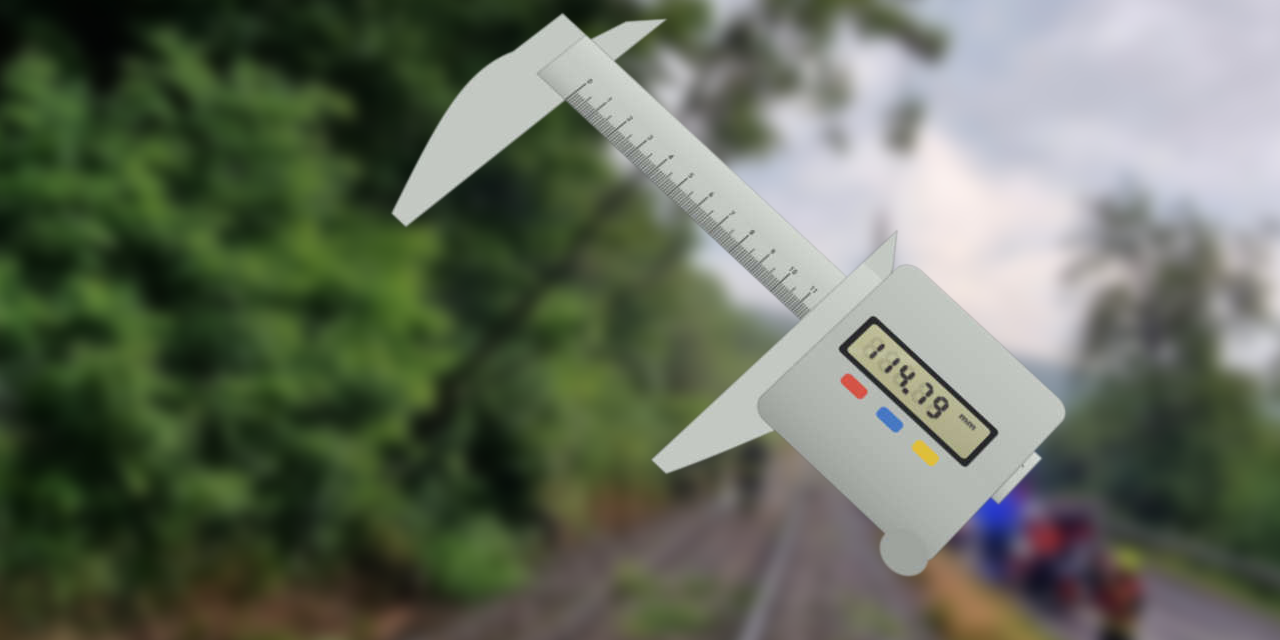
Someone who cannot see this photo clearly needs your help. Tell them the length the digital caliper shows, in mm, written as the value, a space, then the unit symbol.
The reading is 114.79 mm
